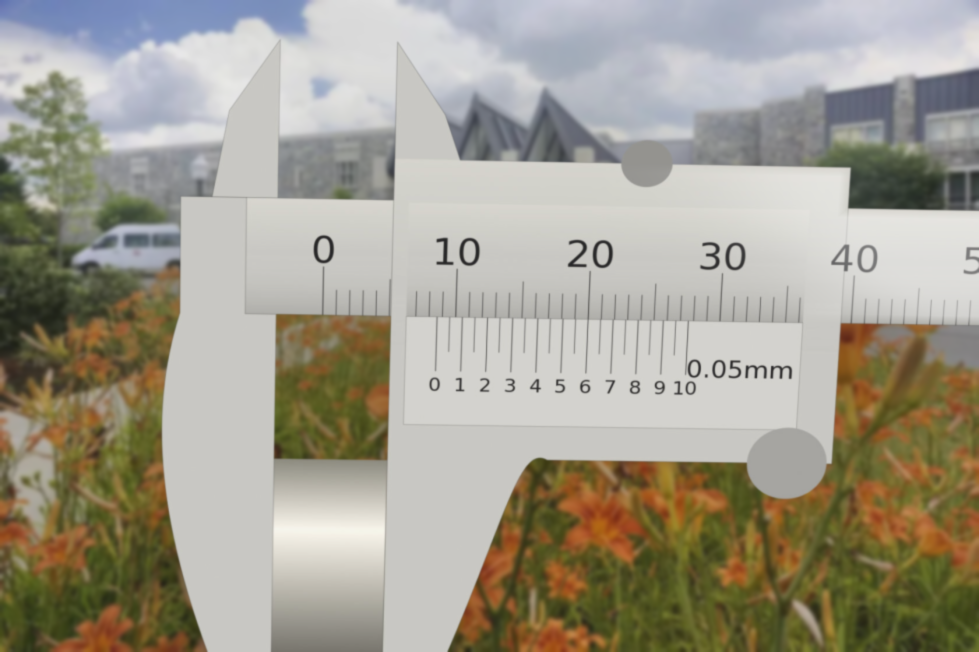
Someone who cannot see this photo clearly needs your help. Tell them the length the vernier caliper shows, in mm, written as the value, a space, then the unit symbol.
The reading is 8.6 mm
